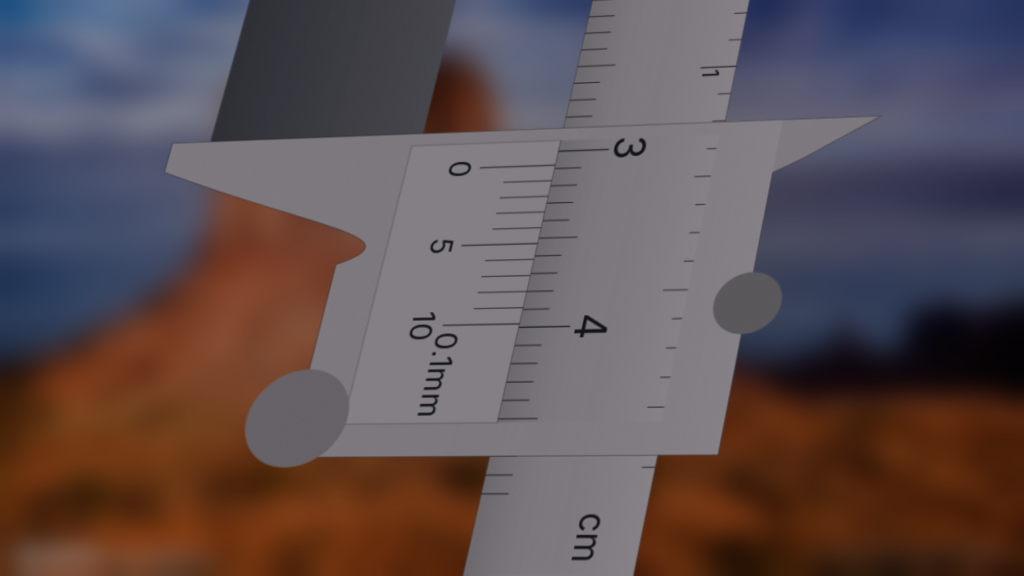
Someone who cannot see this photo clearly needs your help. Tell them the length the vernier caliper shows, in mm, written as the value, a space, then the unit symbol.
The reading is 30.8 mm
